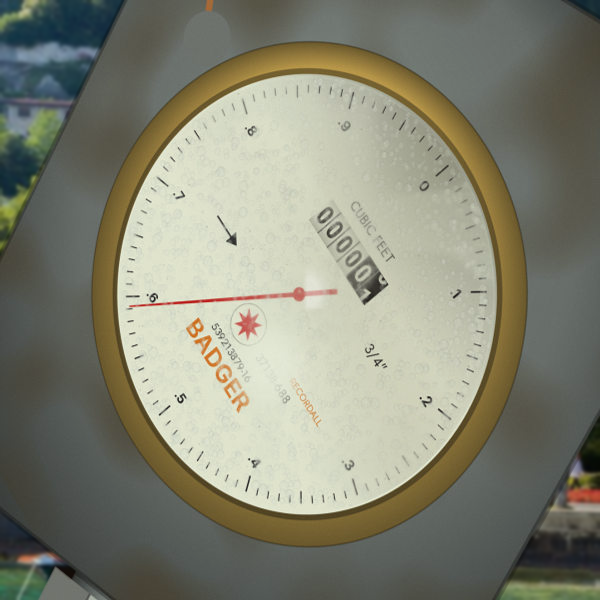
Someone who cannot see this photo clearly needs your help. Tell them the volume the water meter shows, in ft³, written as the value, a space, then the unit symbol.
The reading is 0.59 ft³
